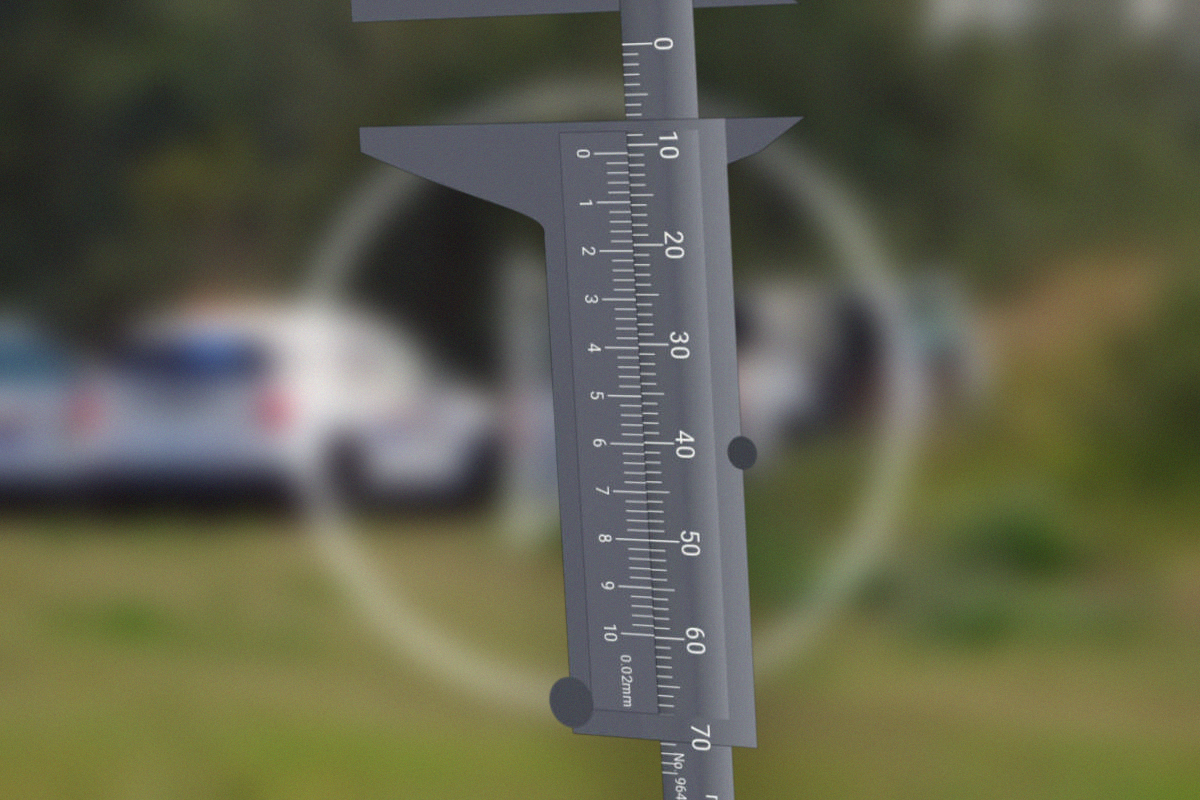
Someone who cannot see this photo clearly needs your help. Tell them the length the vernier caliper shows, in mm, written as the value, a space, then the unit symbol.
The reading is 10.8 mm
